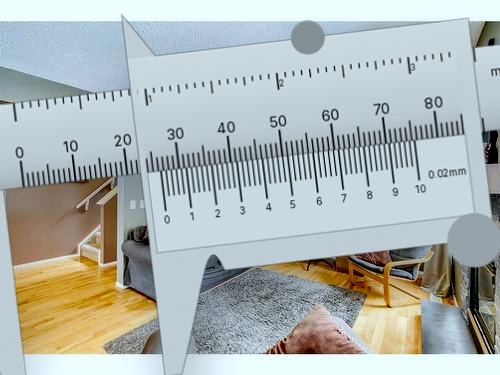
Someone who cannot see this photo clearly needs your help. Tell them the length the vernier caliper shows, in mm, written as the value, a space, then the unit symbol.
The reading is 26.5 mm
